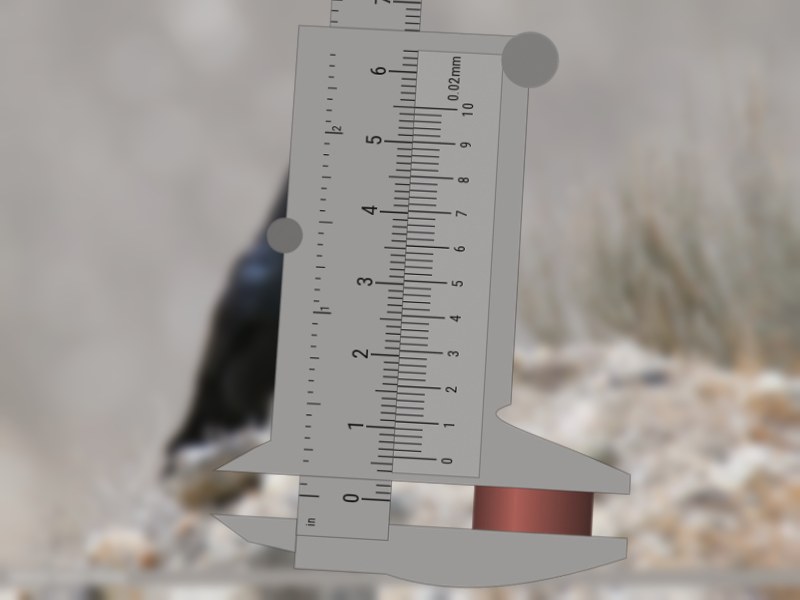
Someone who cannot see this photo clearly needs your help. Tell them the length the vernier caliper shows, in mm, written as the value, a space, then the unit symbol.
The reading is 6.0 mm
